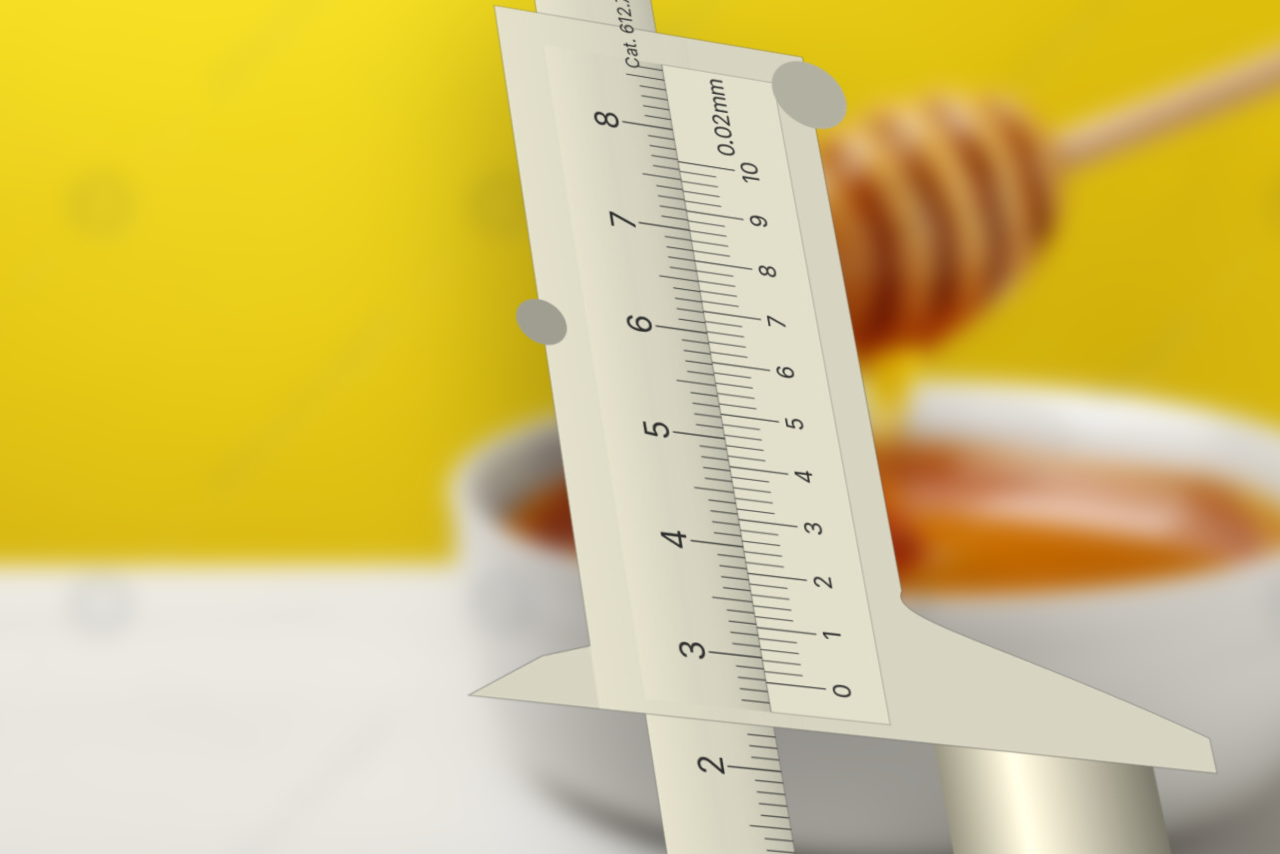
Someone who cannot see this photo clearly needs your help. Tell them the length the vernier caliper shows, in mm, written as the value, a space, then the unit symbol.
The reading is 27.8 mm
